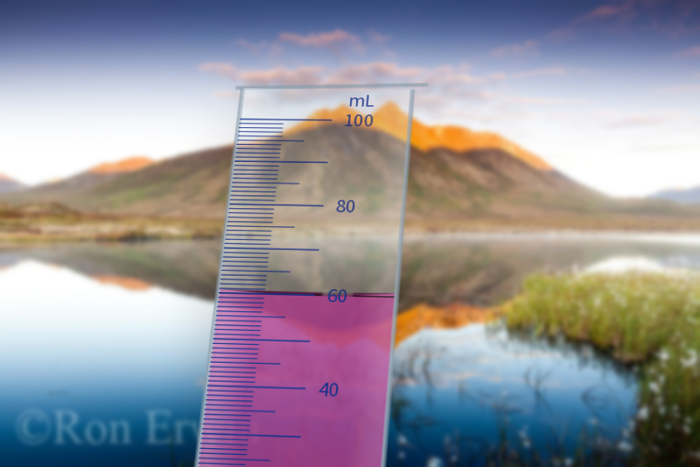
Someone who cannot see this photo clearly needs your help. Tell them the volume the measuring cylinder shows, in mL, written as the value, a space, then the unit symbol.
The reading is 60 mL
